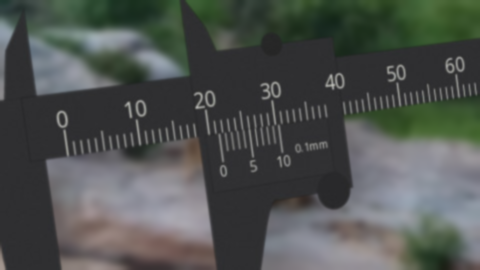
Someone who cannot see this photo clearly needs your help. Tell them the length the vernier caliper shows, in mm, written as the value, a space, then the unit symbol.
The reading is 21.5 mm
